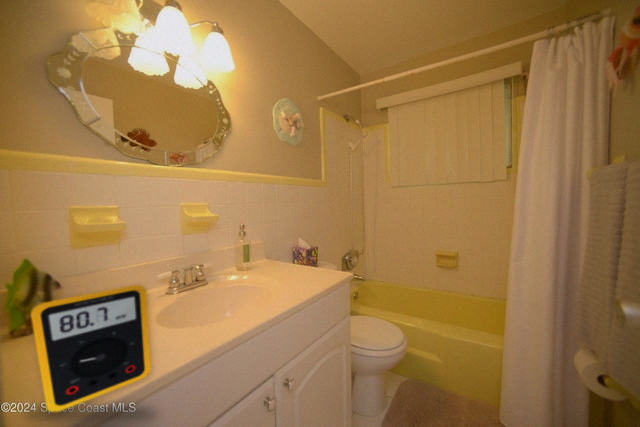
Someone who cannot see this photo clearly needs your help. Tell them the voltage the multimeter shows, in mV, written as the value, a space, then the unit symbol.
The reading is 80.7 mV
